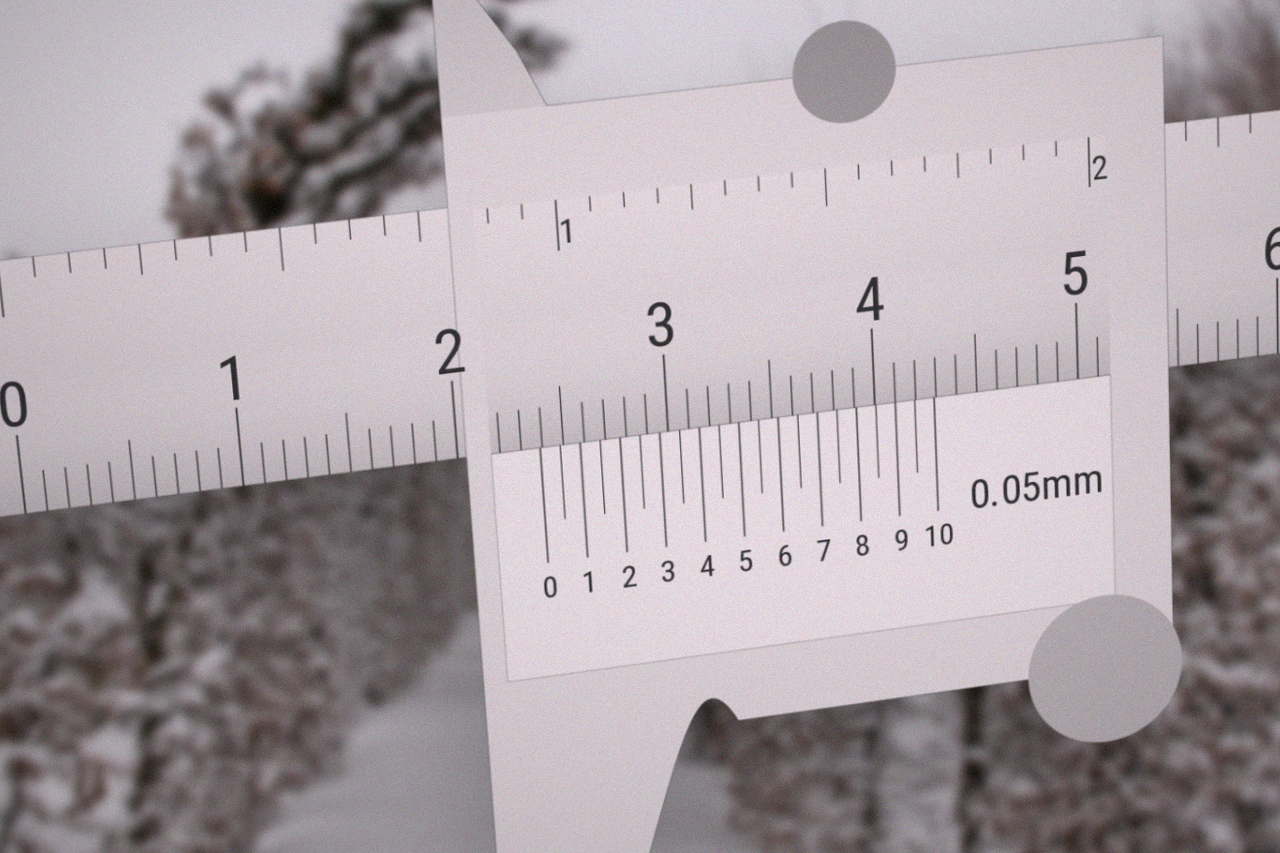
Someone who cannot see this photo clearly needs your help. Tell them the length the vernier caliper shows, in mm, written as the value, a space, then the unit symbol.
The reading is 23.9 mm
